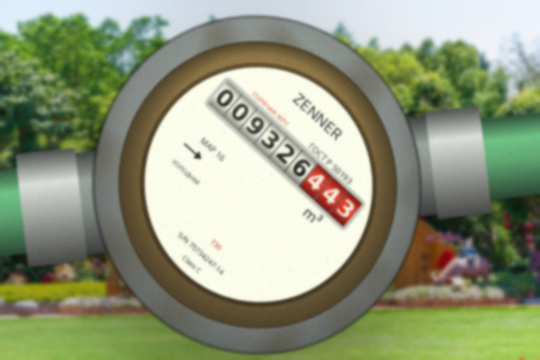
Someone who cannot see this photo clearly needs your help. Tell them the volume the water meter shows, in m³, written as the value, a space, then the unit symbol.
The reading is 9326.443 m³
